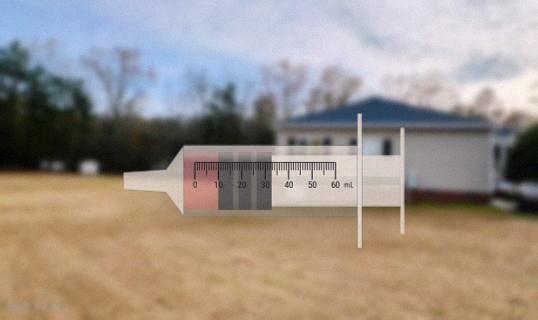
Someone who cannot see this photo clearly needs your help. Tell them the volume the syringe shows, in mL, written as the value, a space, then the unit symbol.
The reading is 10 mL
